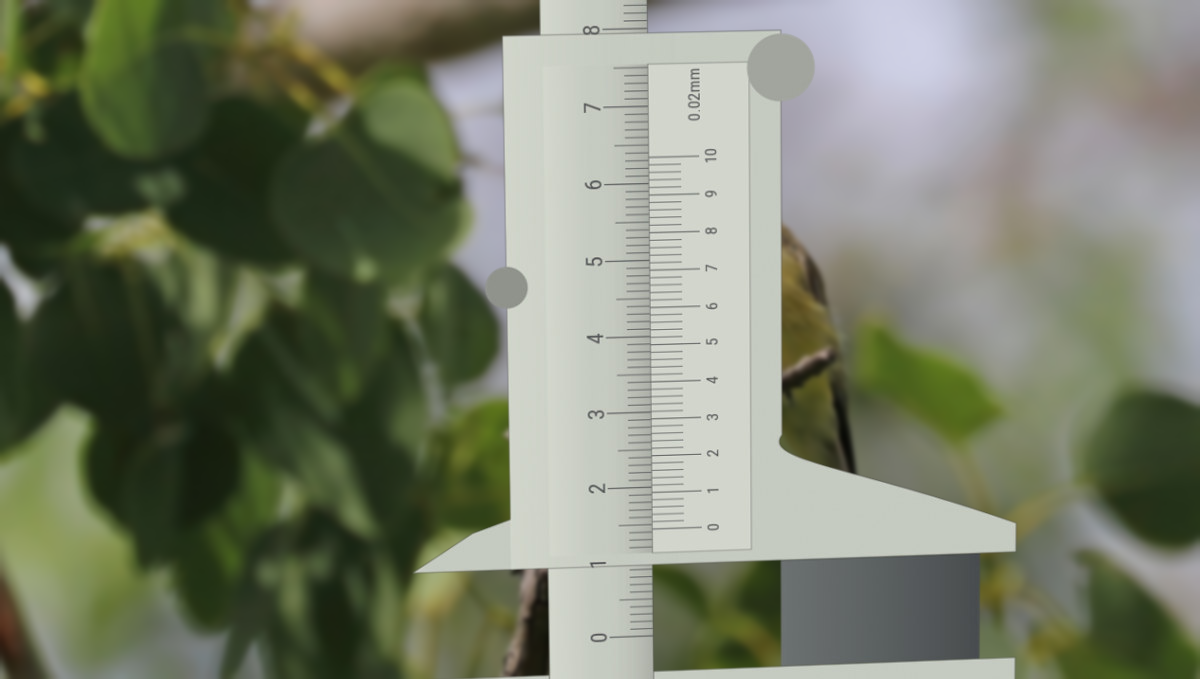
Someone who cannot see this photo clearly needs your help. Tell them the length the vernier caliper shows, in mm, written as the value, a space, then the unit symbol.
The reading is 14.4 mm
